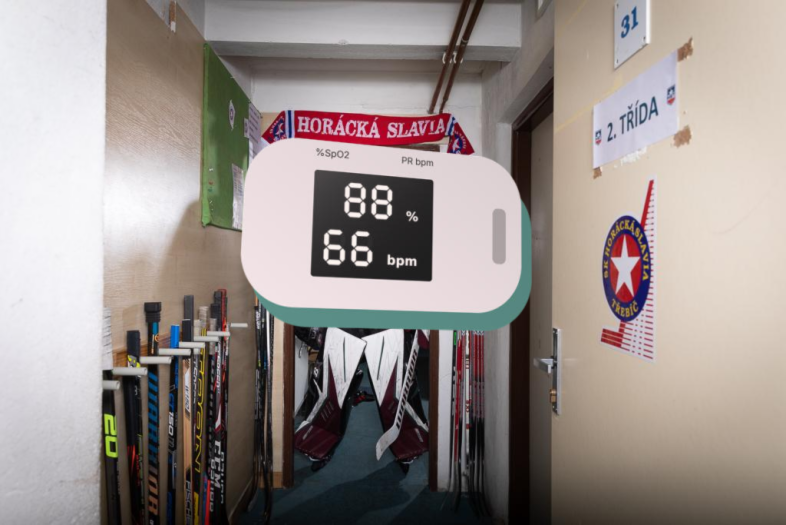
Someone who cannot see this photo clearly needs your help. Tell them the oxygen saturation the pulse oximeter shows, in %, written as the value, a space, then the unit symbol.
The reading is 88 %
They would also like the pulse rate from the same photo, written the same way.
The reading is 66 bpm
